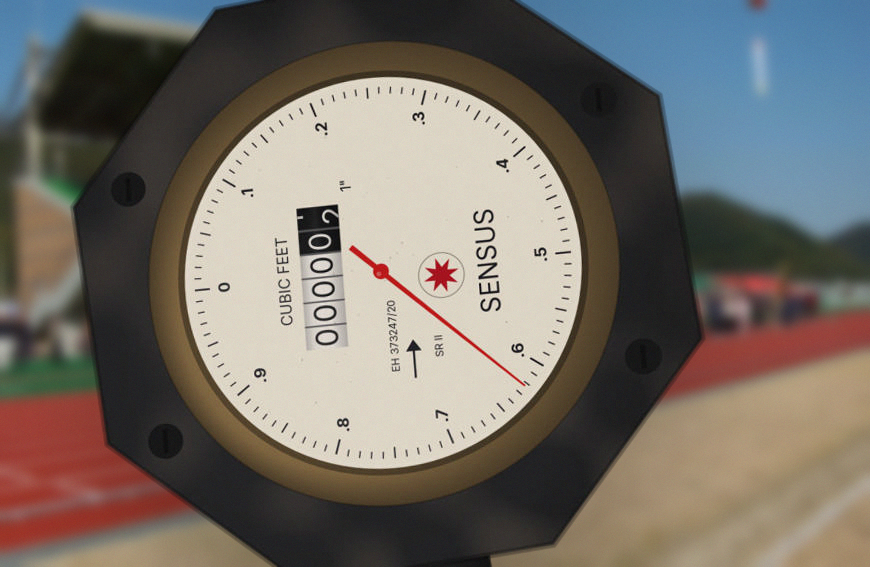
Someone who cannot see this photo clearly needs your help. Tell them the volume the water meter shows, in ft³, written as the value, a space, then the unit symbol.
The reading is 1.62 ft³
